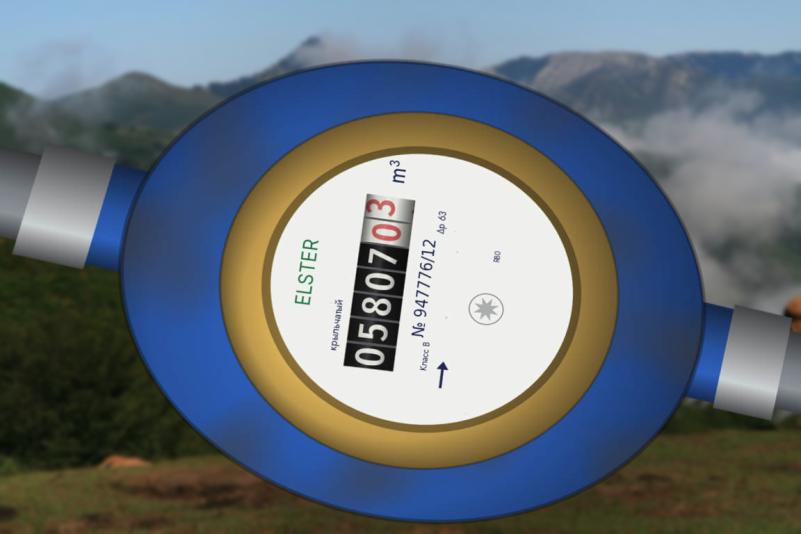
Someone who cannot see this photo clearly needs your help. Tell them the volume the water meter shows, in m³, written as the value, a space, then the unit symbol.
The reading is 5807.03 m³
